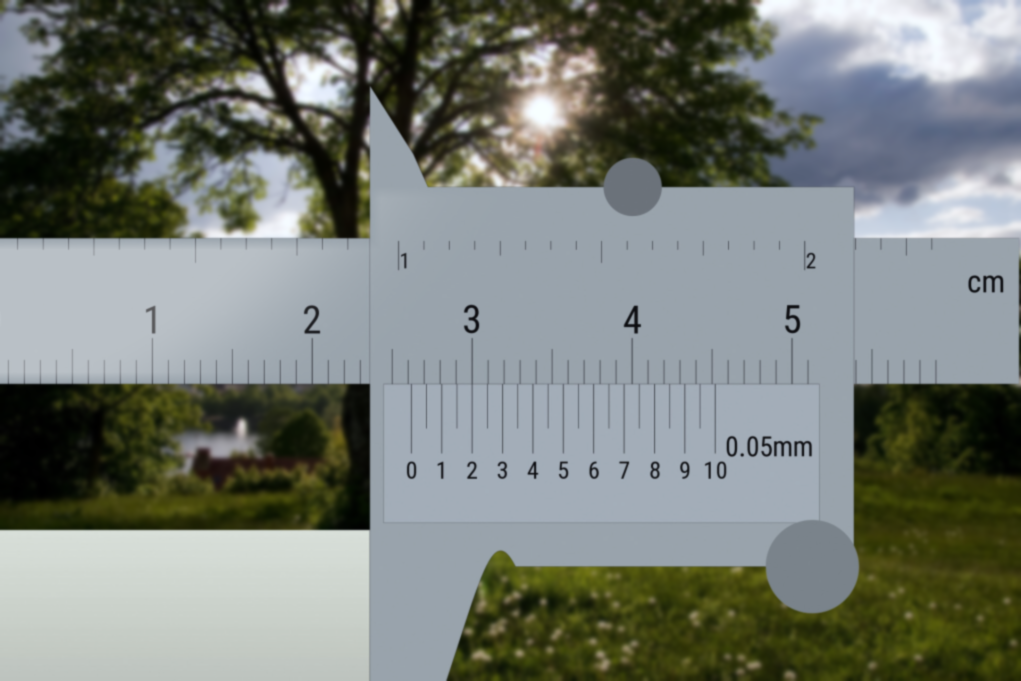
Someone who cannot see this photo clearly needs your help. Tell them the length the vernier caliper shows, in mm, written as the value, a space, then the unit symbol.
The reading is 26.2 mm
